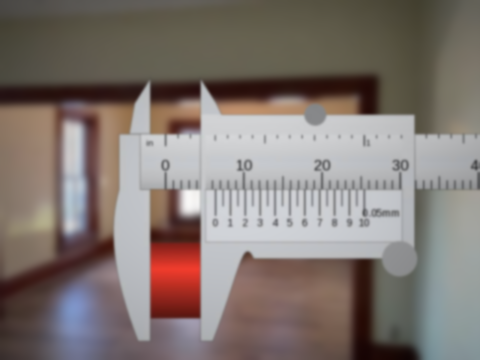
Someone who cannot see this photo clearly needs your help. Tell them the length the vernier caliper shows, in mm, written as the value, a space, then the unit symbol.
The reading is 6.4 mm
